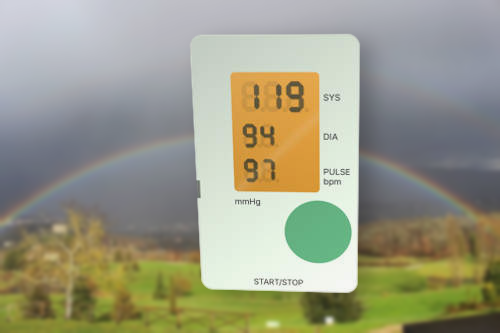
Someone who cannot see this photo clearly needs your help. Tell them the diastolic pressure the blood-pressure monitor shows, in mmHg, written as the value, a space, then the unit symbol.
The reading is 94 mmHg
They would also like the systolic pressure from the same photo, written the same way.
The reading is 119 mmHg
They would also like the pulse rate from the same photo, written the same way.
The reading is 97 bpm
